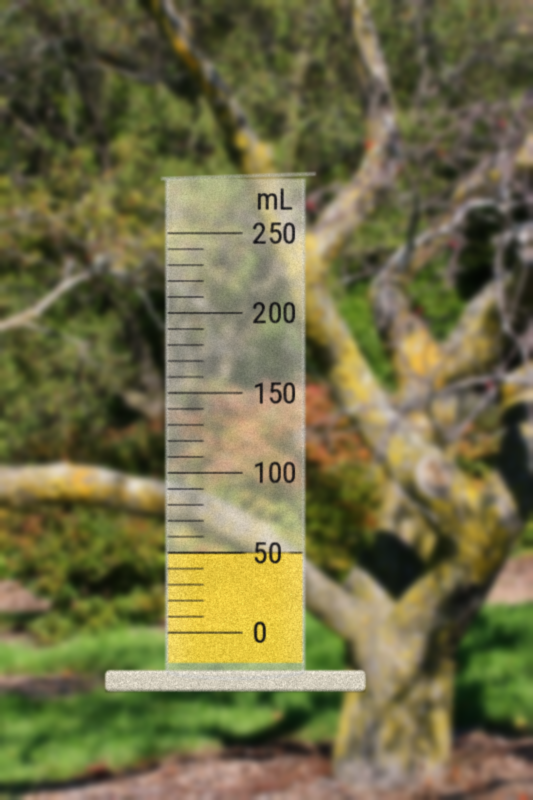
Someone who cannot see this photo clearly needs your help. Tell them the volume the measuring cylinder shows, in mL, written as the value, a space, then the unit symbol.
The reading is 50 mL
